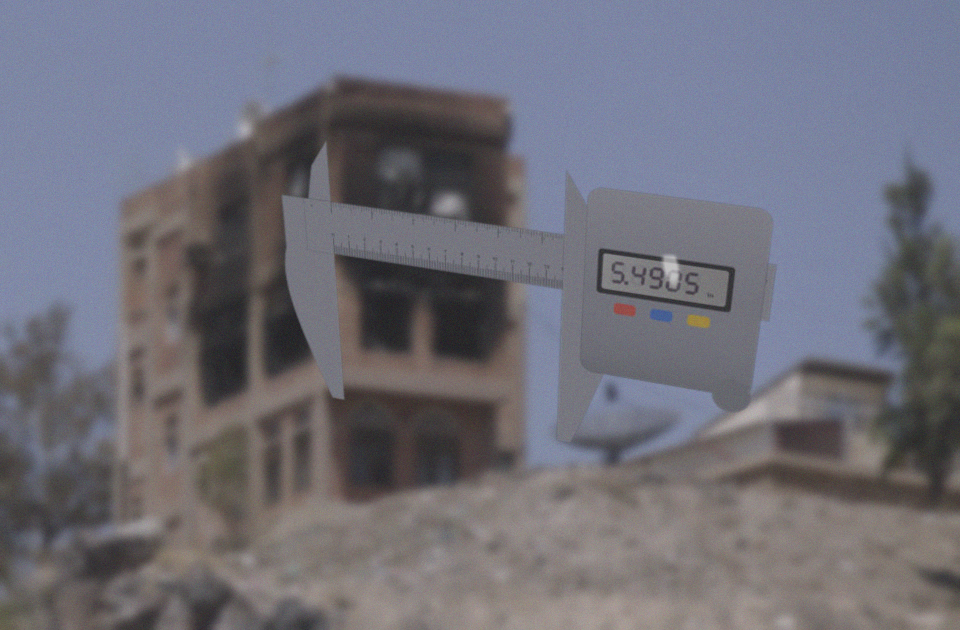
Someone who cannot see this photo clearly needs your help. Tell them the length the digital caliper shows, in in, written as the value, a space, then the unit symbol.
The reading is 5.4905 in
